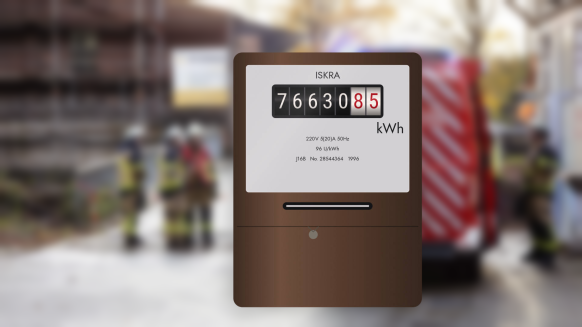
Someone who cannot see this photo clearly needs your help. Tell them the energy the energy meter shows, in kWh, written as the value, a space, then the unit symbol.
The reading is 76630.85 kWh
